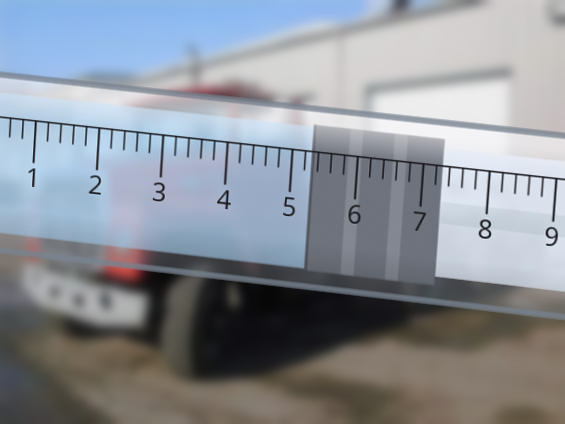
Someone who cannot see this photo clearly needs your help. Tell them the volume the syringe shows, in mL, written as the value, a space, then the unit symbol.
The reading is 5.3 mL
